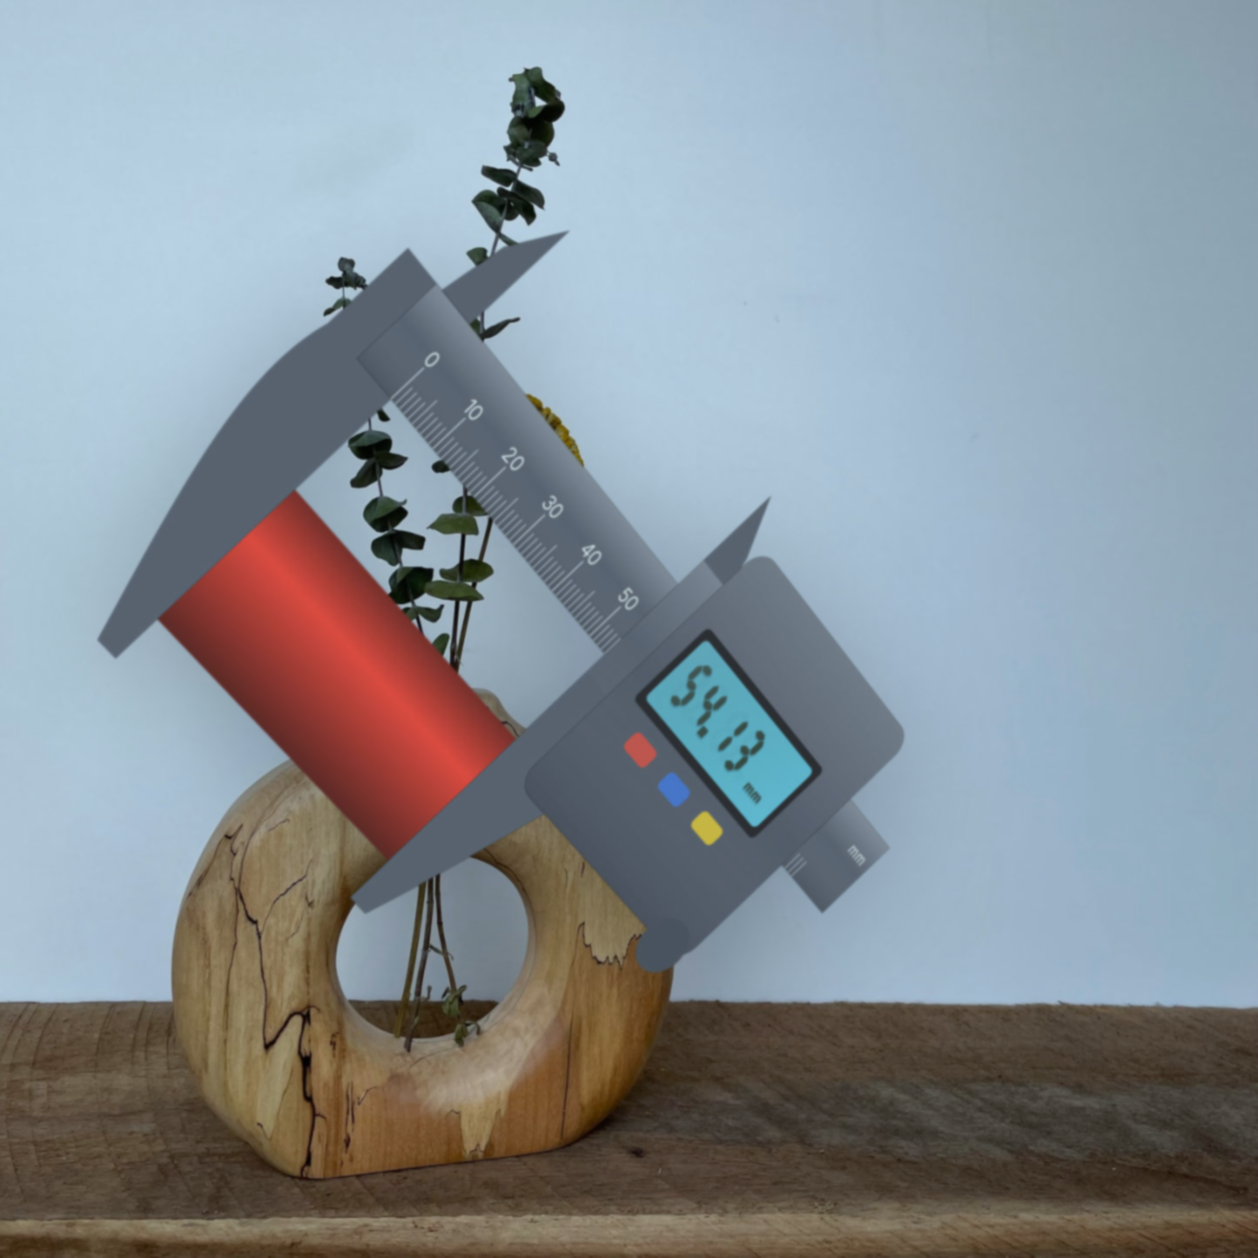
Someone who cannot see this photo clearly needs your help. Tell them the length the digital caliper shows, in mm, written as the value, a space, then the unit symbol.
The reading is 54.13 mm
